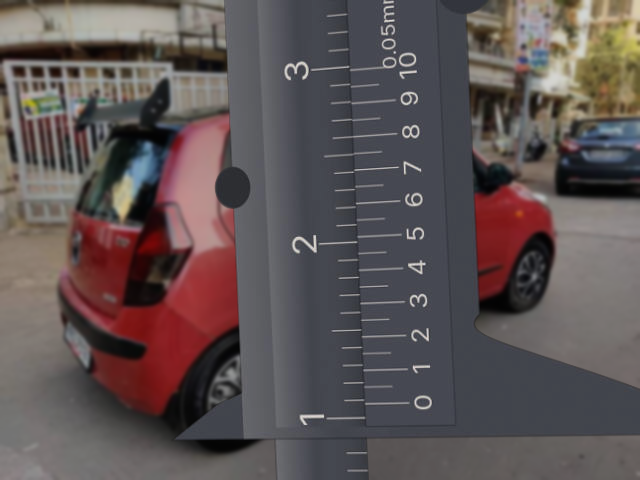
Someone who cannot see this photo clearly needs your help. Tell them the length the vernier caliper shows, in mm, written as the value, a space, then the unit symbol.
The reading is 10.8 mm
